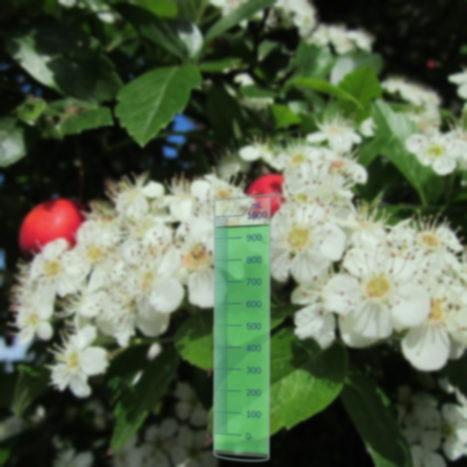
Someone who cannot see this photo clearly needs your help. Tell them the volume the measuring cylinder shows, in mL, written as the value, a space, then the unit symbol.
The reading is 950 mL
